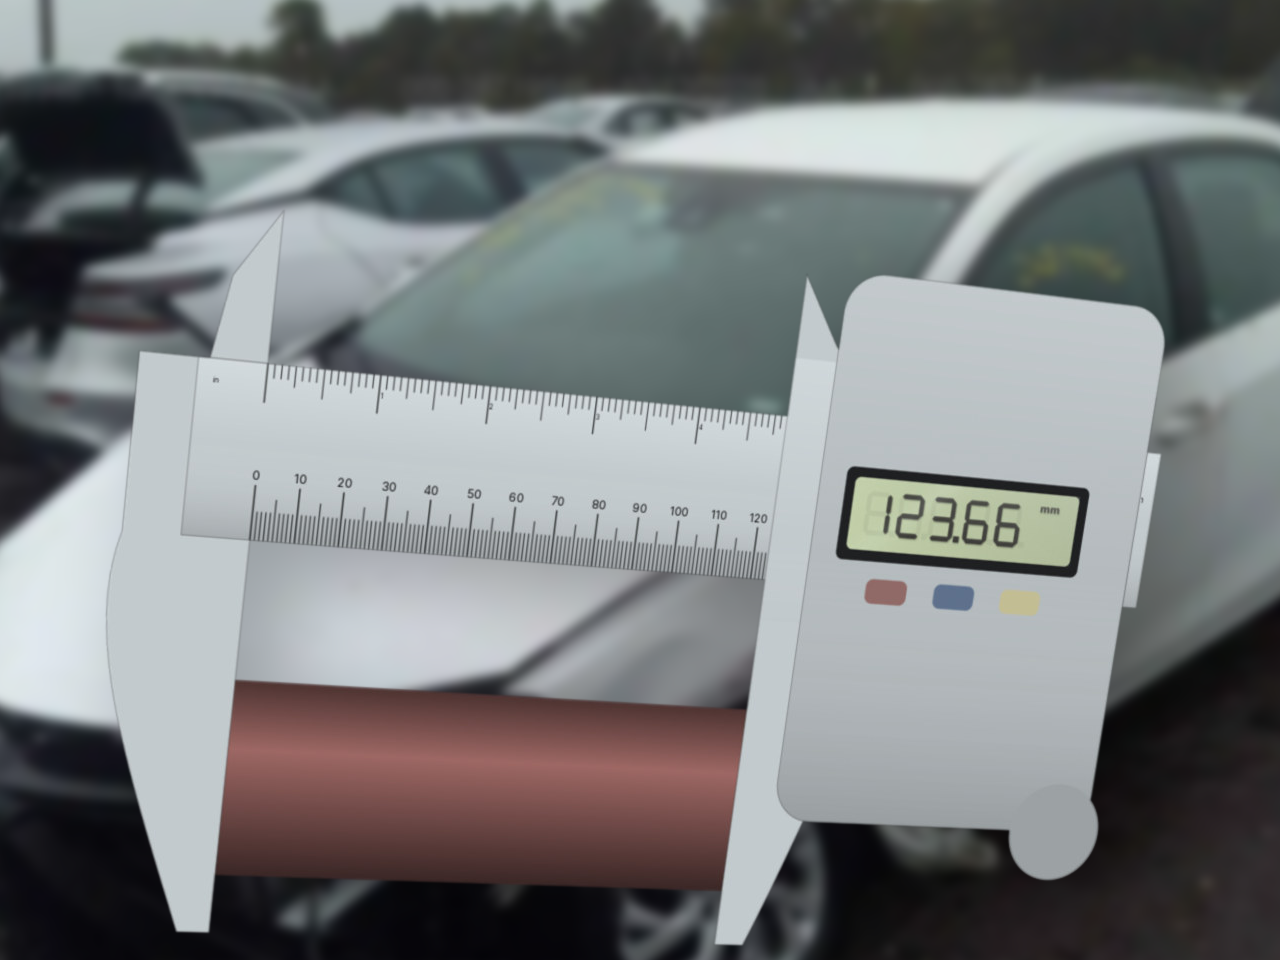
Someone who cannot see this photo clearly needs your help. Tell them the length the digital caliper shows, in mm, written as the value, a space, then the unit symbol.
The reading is 123.66 mm
